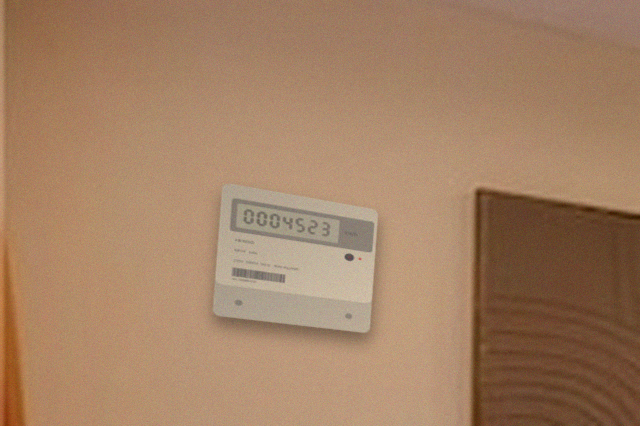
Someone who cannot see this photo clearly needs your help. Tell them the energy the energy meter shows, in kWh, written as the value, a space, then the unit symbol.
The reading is 4523 kWh
